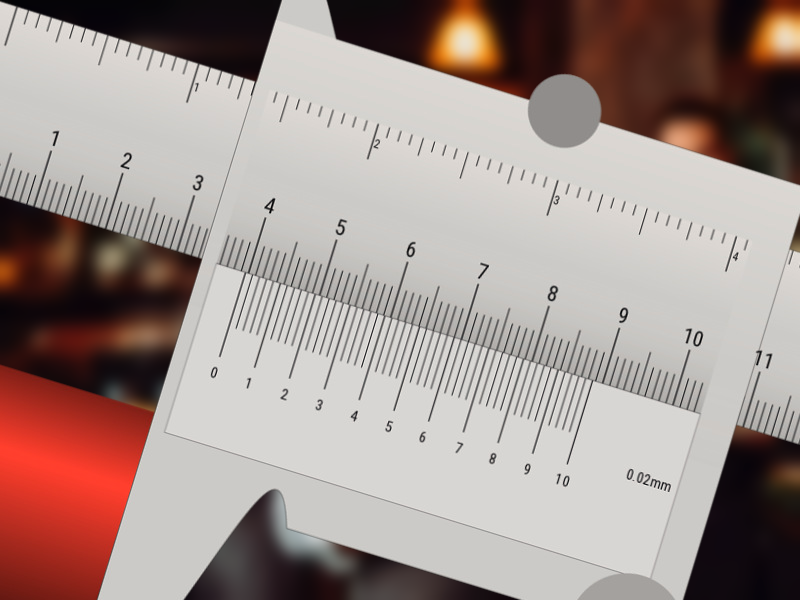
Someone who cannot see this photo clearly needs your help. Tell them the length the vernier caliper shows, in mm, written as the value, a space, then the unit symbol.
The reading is 39.6 mm
